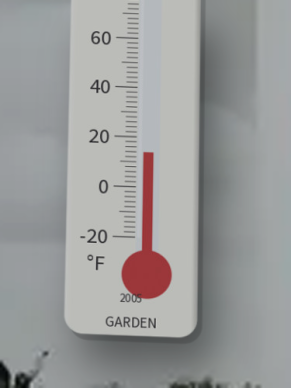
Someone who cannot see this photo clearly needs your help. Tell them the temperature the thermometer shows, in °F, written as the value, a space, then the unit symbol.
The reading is 14 °F
